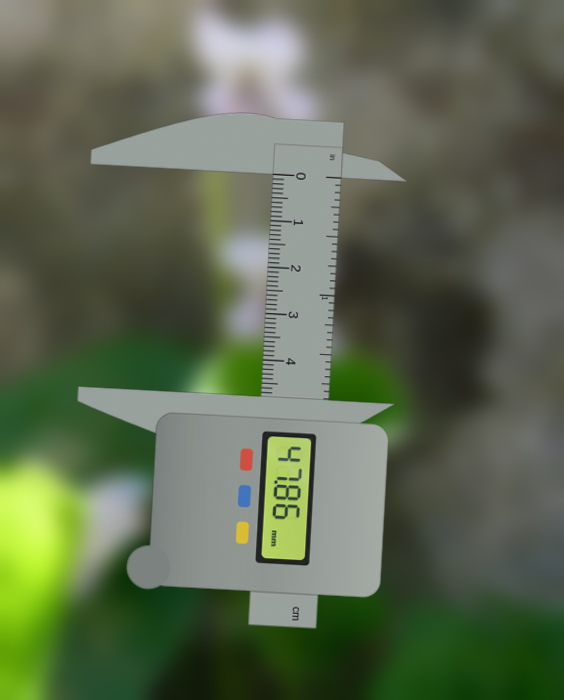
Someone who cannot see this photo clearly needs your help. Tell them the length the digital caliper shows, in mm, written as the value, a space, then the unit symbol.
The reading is 47.86 mm
